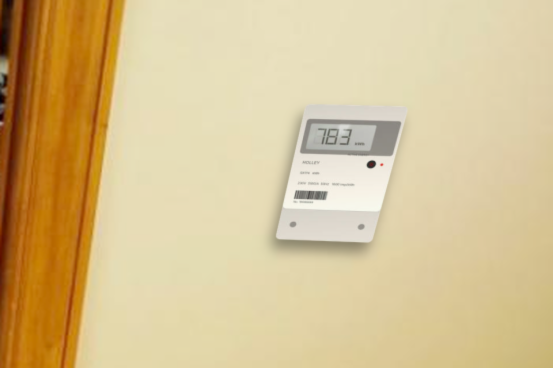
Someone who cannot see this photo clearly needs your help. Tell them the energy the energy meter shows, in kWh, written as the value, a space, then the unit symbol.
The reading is 783 kWh
